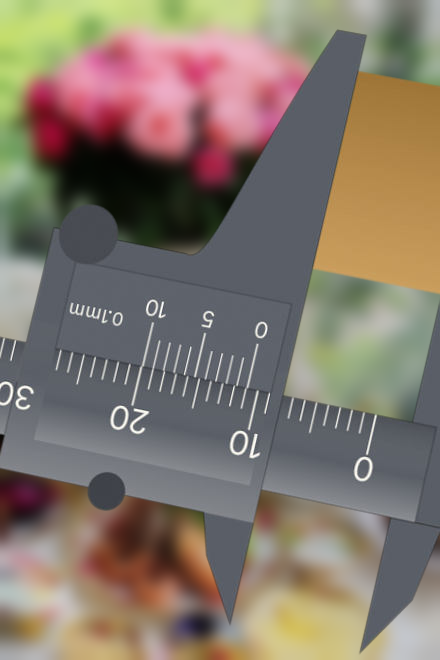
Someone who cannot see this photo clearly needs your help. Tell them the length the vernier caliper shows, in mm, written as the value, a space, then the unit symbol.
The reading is 10.9 mm
